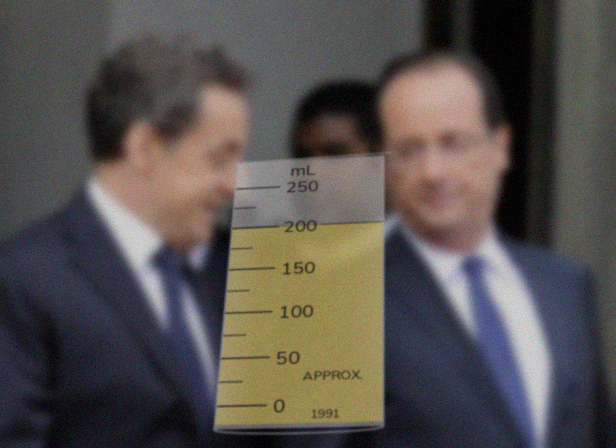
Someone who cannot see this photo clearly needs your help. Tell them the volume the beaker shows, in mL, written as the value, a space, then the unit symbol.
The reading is 200 mL
